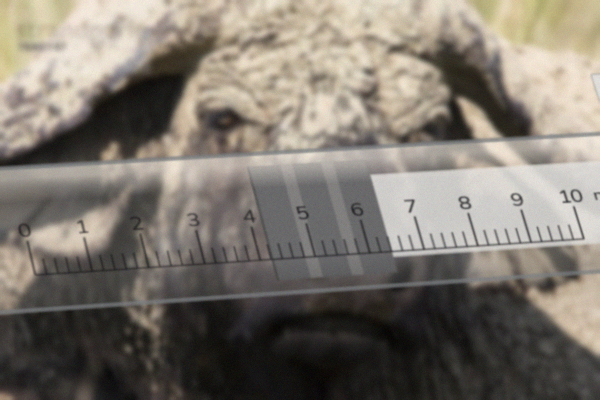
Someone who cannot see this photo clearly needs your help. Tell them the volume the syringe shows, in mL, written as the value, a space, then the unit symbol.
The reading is 4.2 mL
